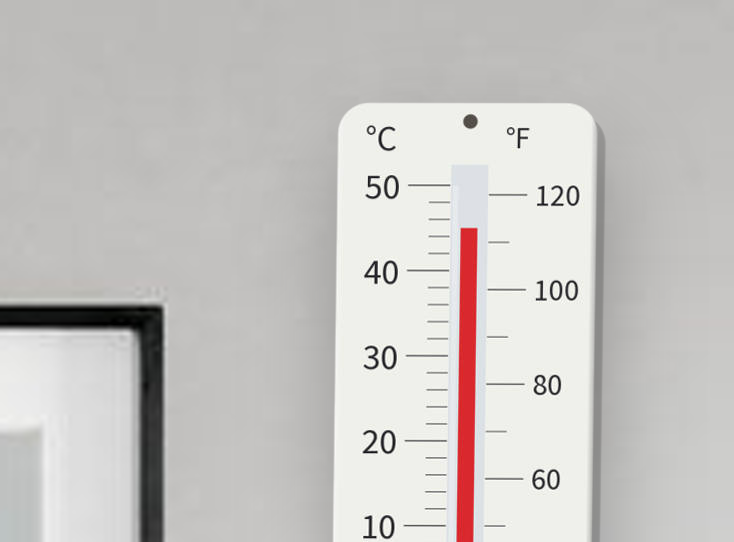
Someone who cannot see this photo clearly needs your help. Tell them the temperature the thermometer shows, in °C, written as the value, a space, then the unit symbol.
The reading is 45 °C
